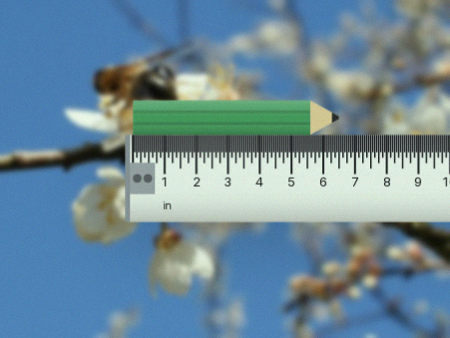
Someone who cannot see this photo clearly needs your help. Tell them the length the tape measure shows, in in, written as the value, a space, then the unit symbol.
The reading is 6.5 in
